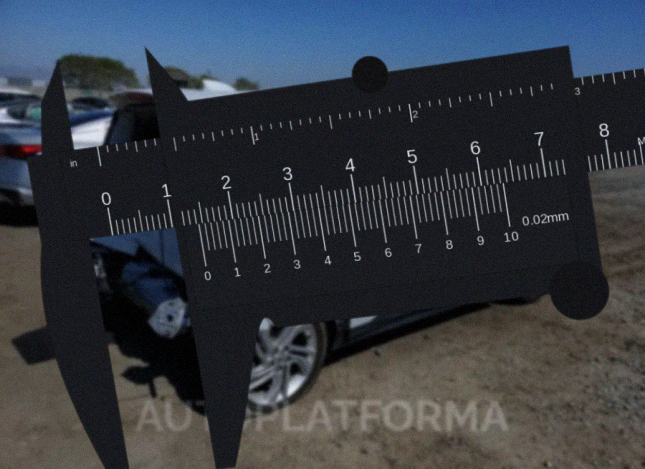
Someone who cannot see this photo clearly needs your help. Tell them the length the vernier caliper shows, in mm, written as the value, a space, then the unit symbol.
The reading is 14.4 mm
